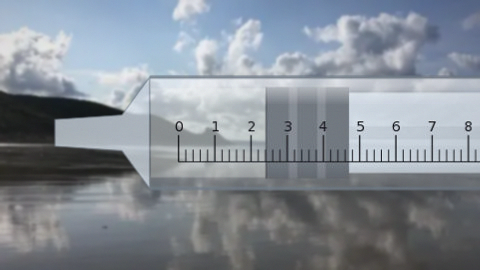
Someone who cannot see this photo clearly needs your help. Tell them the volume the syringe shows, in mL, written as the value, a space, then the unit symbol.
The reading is 2.4 mL
